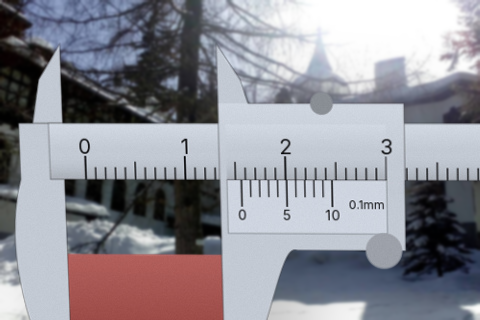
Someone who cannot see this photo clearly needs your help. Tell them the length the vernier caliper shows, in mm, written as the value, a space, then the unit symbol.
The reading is 15.6 mm
